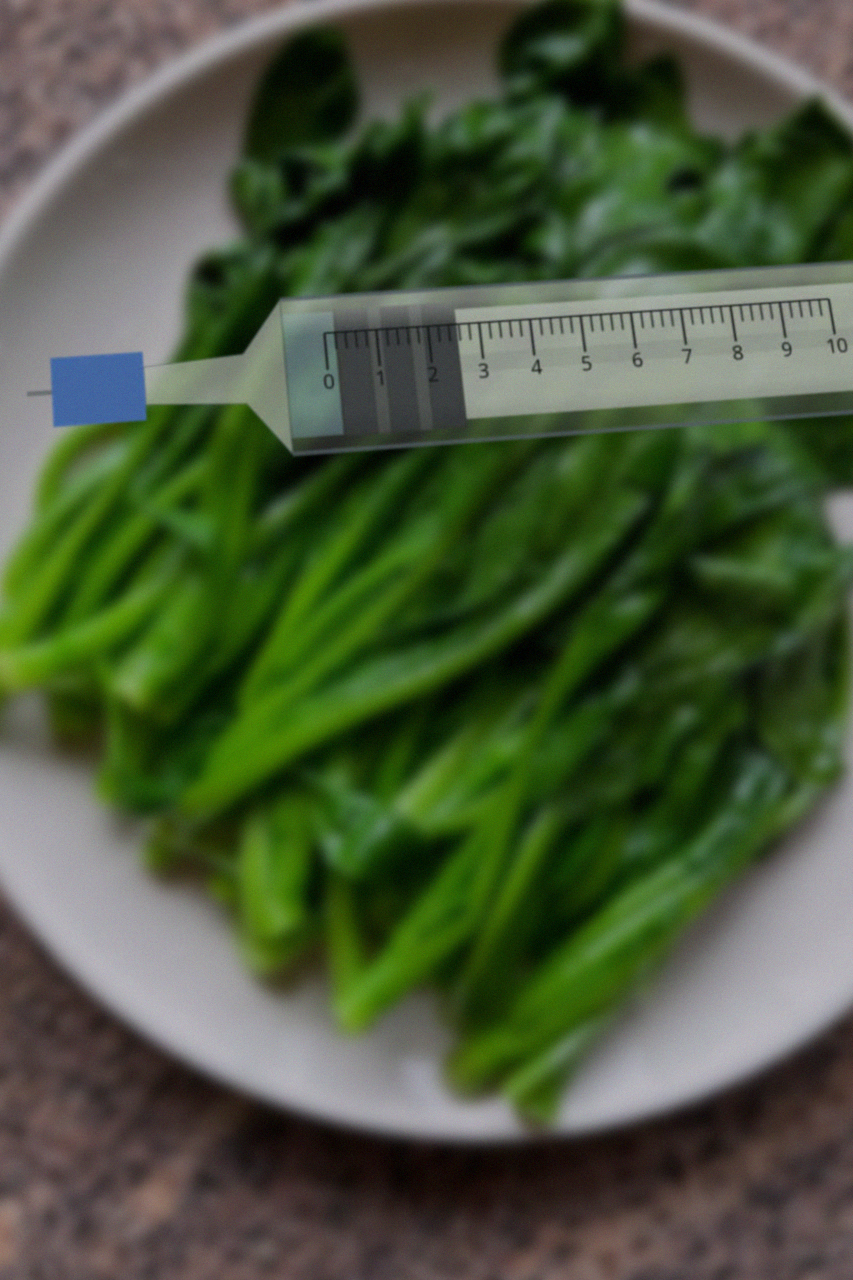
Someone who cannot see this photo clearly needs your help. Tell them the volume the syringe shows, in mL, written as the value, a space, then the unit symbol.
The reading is 0.2 mL
